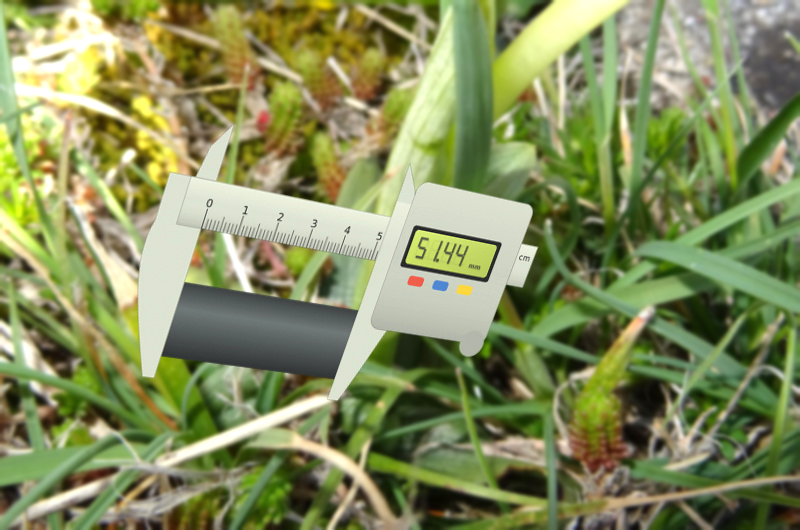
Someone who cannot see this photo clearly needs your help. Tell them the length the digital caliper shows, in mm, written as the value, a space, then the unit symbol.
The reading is 51.44 mm
